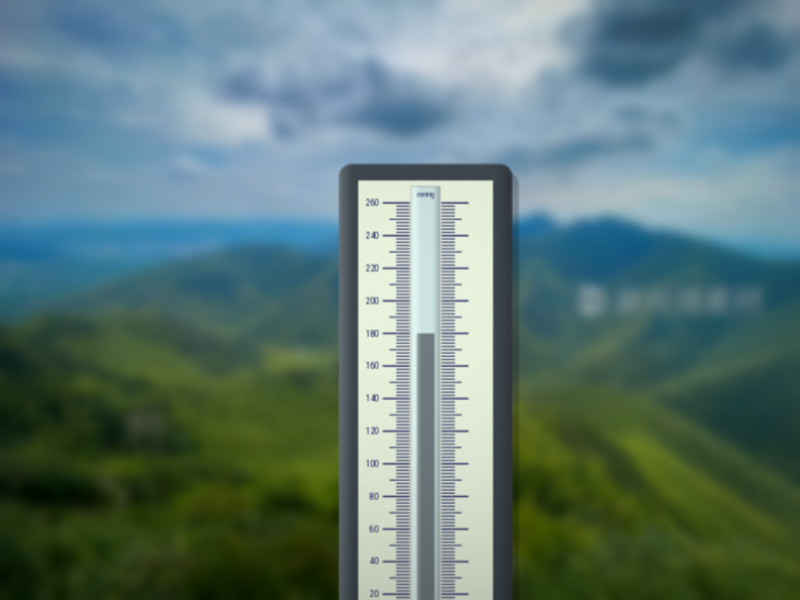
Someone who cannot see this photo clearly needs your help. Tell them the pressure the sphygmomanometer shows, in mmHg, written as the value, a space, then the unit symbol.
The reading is 180 mmHg
